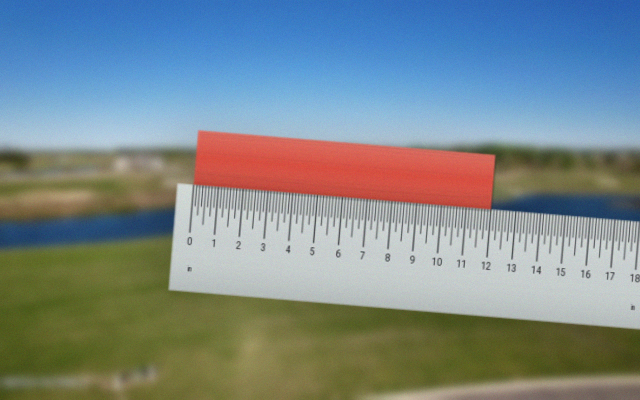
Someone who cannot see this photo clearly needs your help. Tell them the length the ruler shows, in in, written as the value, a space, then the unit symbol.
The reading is 12 in
